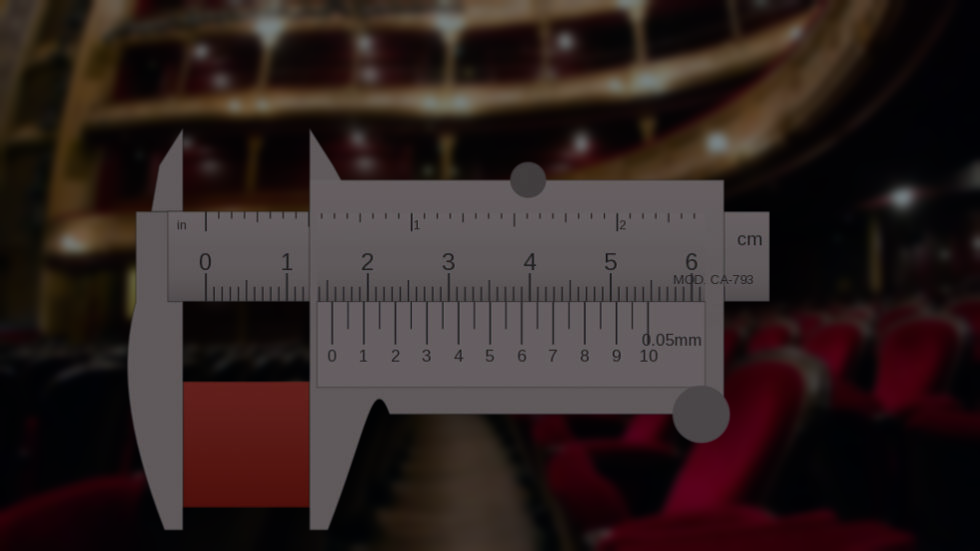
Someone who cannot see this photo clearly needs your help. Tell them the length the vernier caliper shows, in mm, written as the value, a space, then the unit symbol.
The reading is 15.6 mm
